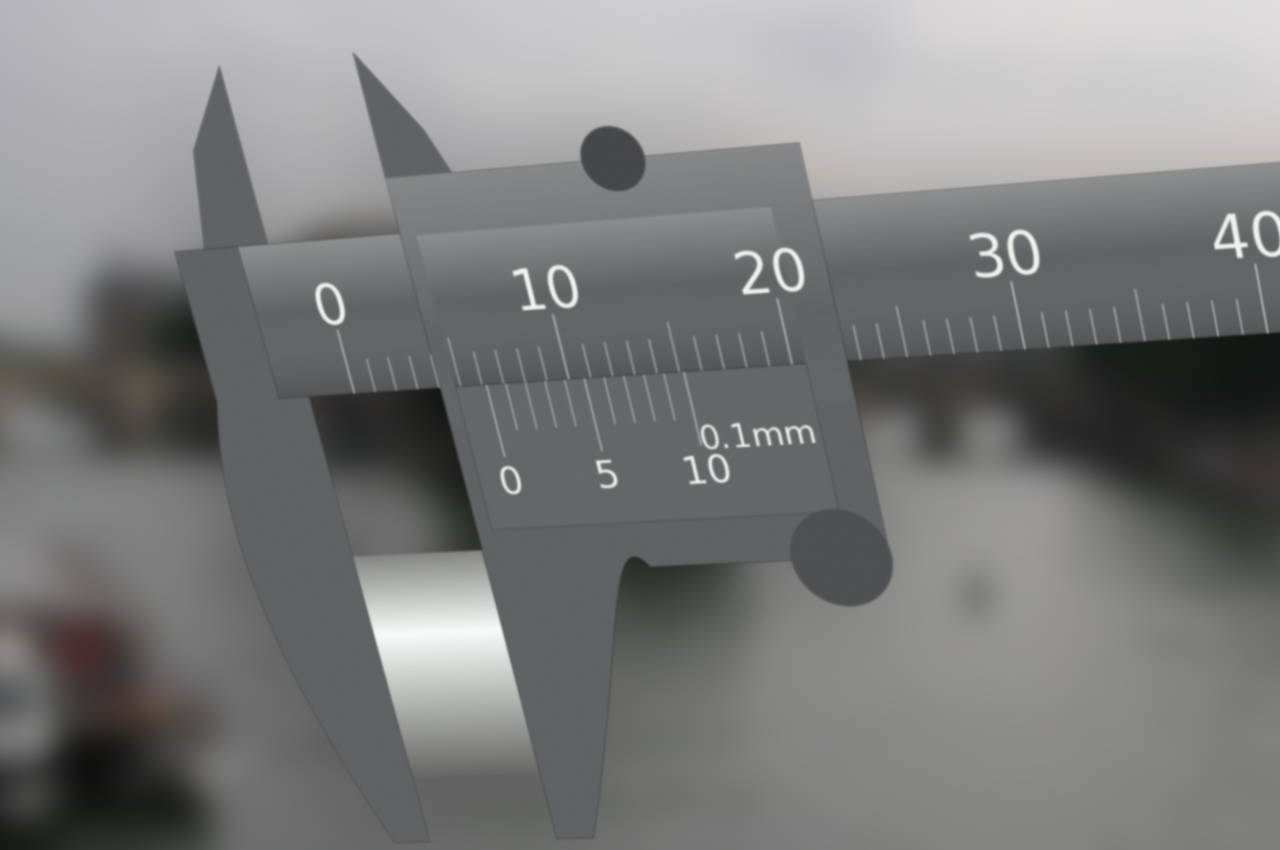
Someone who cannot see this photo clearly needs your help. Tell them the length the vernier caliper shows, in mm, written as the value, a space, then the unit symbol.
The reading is 6.2 mm
